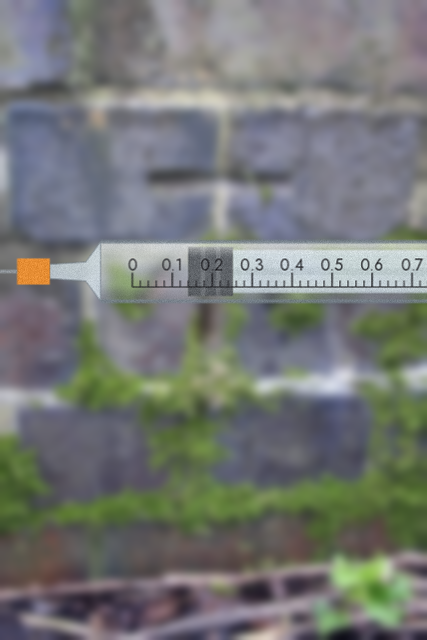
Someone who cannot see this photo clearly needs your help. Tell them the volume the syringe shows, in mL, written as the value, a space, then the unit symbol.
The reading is 0.14 mL
